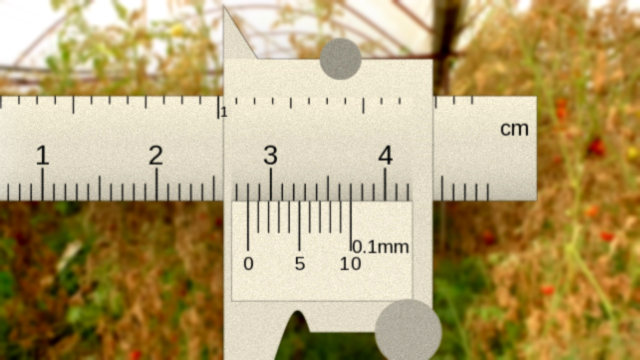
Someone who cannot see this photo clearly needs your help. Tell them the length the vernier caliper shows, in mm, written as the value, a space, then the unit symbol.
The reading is 28.0 mm
